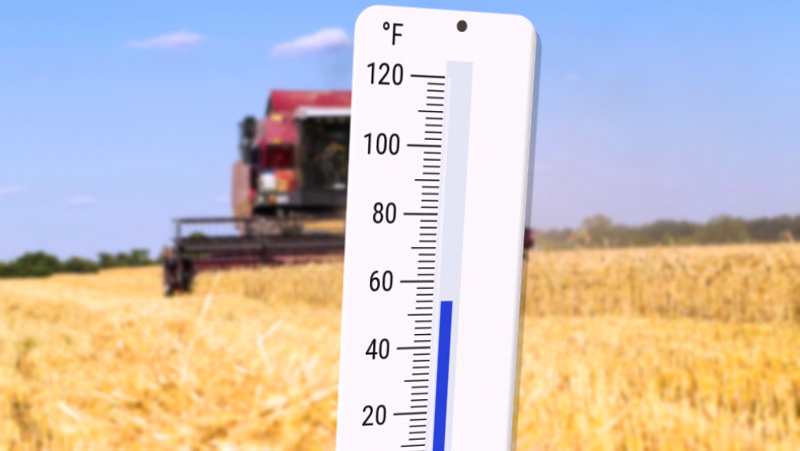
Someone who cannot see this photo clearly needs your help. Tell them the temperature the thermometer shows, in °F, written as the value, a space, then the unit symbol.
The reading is 54 °F
